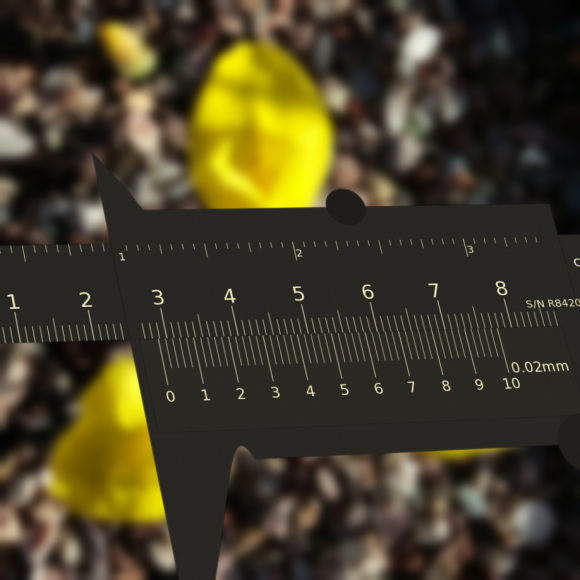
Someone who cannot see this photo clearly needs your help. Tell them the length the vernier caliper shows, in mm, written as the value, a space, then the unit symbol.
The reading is 28.8 mm
